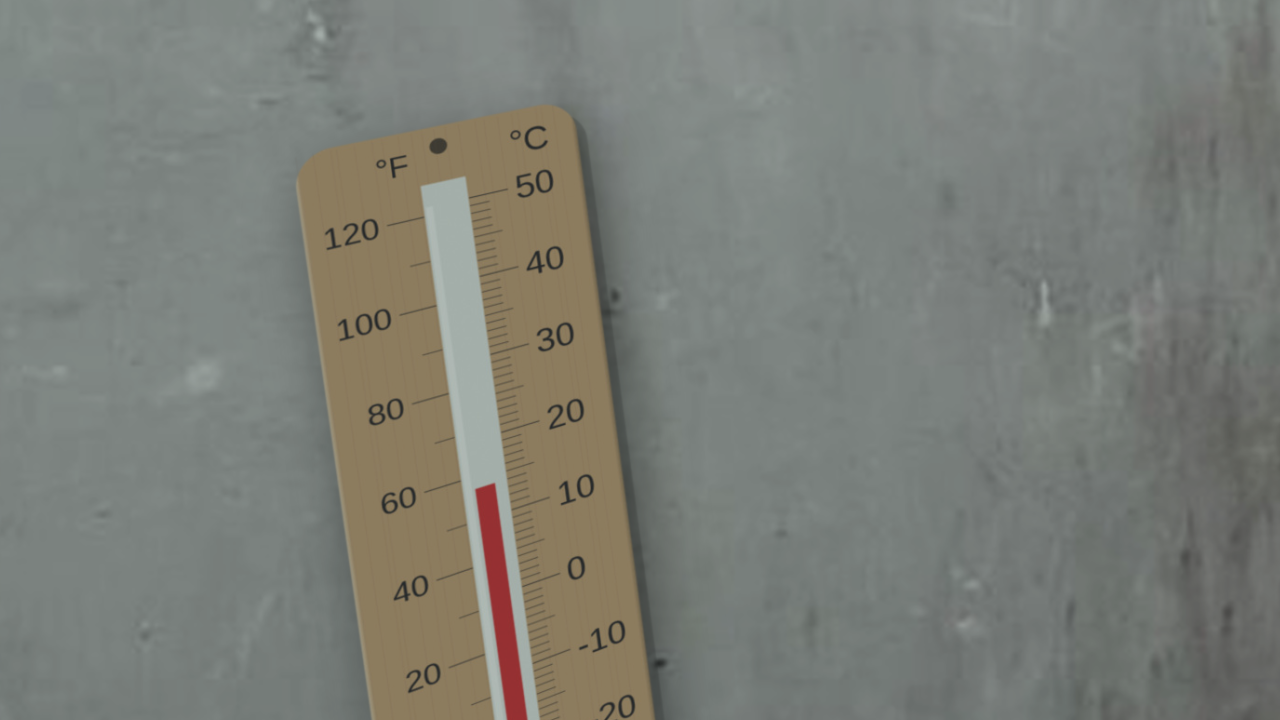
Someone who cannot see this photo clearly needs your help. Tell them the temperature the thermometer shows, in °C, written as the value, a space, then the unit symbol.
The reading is 14 °C
